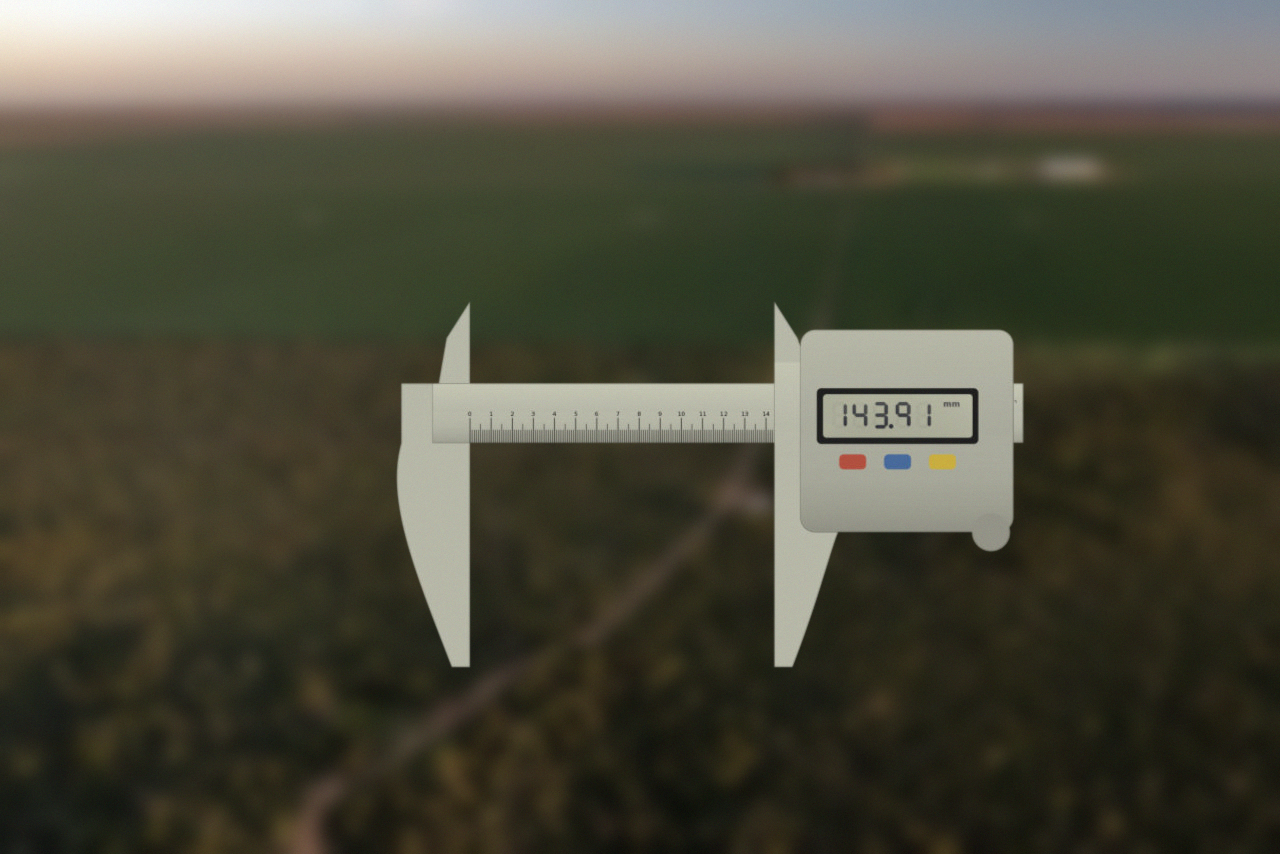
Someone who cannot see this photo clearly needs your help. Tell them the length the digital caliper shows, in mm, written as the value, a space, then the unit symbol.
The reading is 143.91 mm
